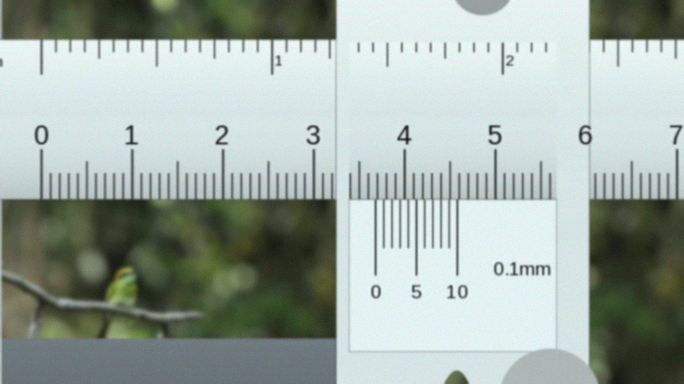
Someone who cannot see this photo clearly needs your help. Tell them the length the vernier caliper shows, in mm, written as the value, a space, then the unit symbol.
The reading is 36.8 mm
